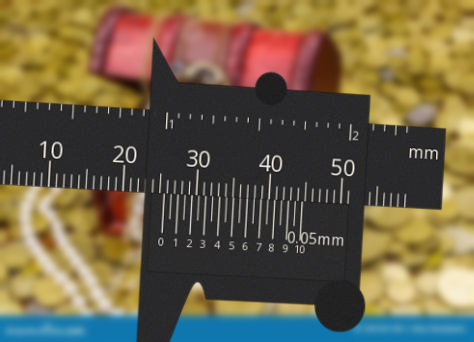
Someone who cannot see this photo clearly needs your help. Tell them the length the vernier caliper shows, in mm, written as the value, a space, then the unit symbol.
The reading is 25.6 mm
